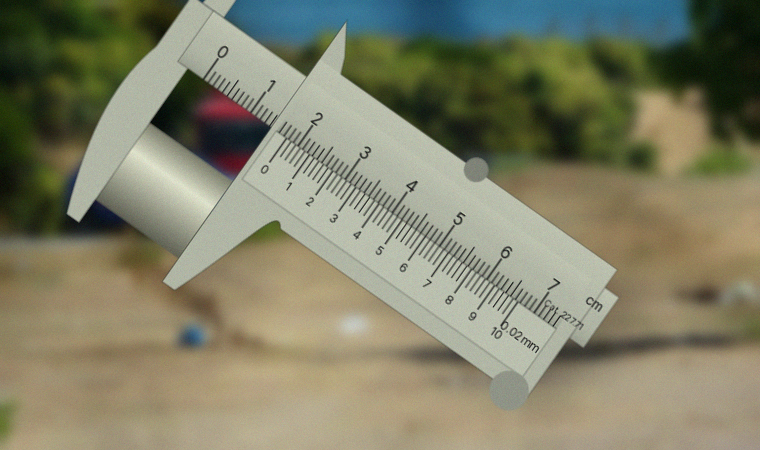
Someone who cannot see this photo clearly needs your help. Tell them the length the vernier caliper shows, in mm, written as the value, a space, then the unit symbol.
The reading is 17.6 mm
